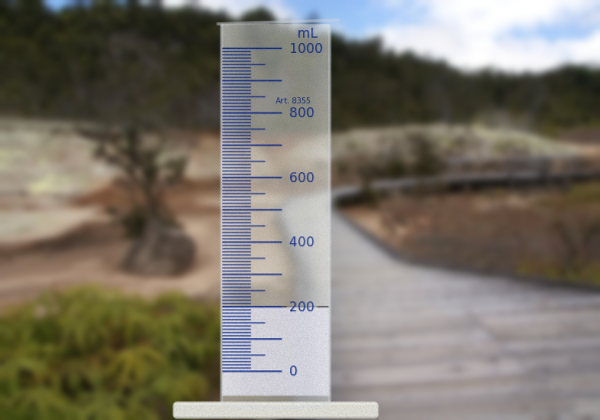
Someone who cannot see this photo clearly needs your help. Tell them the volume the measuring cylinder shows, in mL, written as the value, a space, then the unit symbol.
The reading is 200 mL
